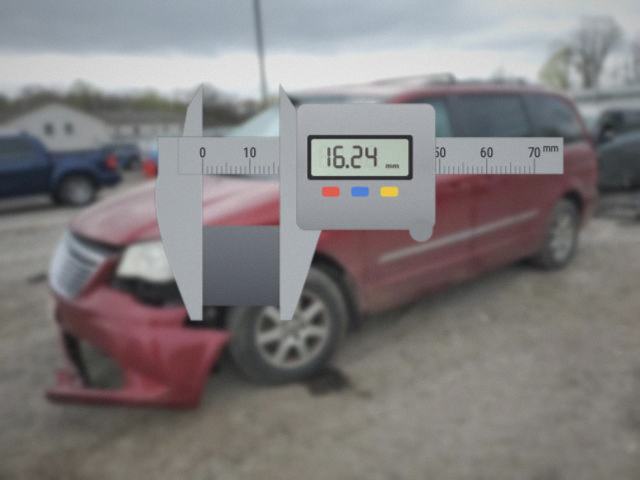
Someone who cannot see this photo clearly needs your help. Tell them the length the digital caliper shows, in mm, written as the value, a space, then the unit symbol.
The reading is 16.24 mm
